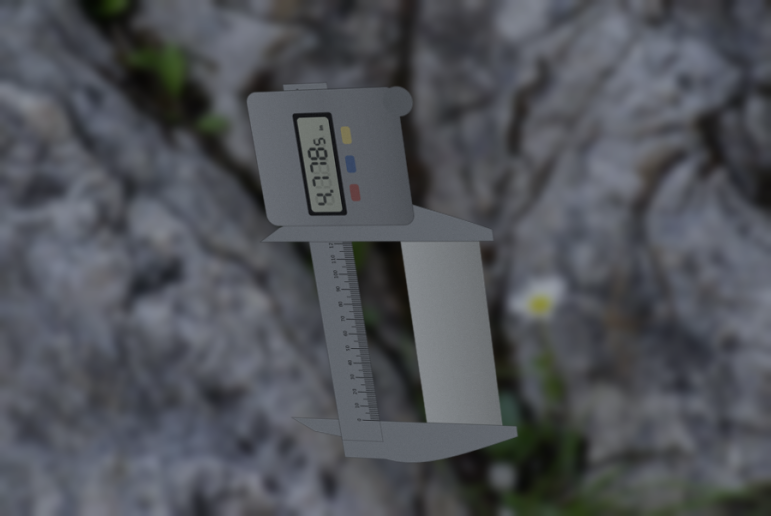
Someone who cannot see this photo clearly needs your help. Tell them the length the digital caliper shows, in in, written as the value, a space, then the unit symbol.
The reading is 4.7785 in
